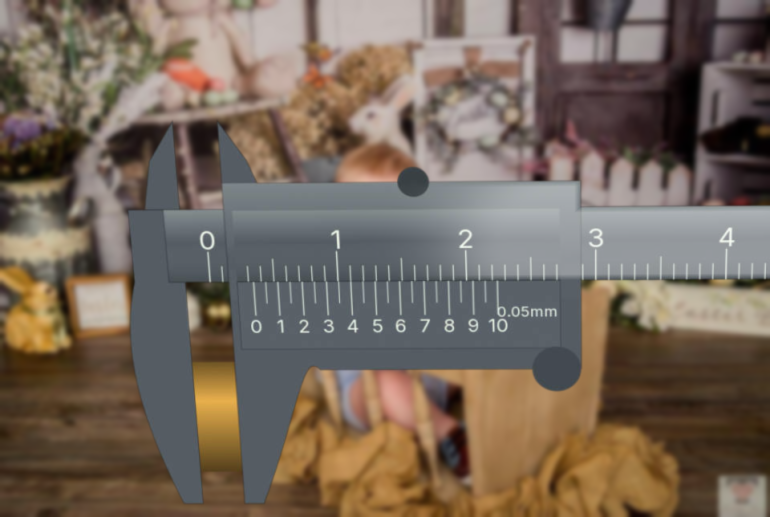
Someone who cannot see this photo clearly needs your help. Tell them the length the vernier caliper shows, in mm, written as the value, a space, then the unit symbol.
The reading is 3.4 mm
